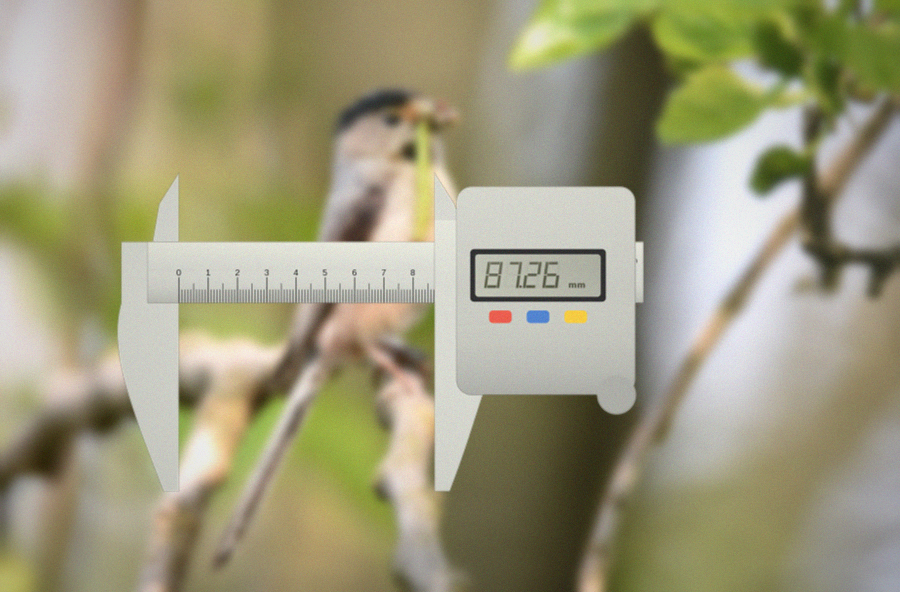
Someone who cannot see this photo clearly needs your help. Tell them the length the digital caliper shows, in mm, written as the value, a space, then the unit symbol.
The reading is 87.26 mm
